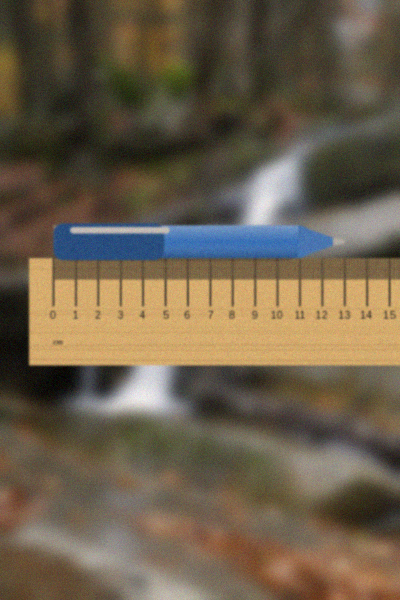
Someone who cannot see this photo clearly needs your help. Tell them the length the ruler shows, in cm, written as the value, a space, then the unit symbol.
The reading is 13 cm
